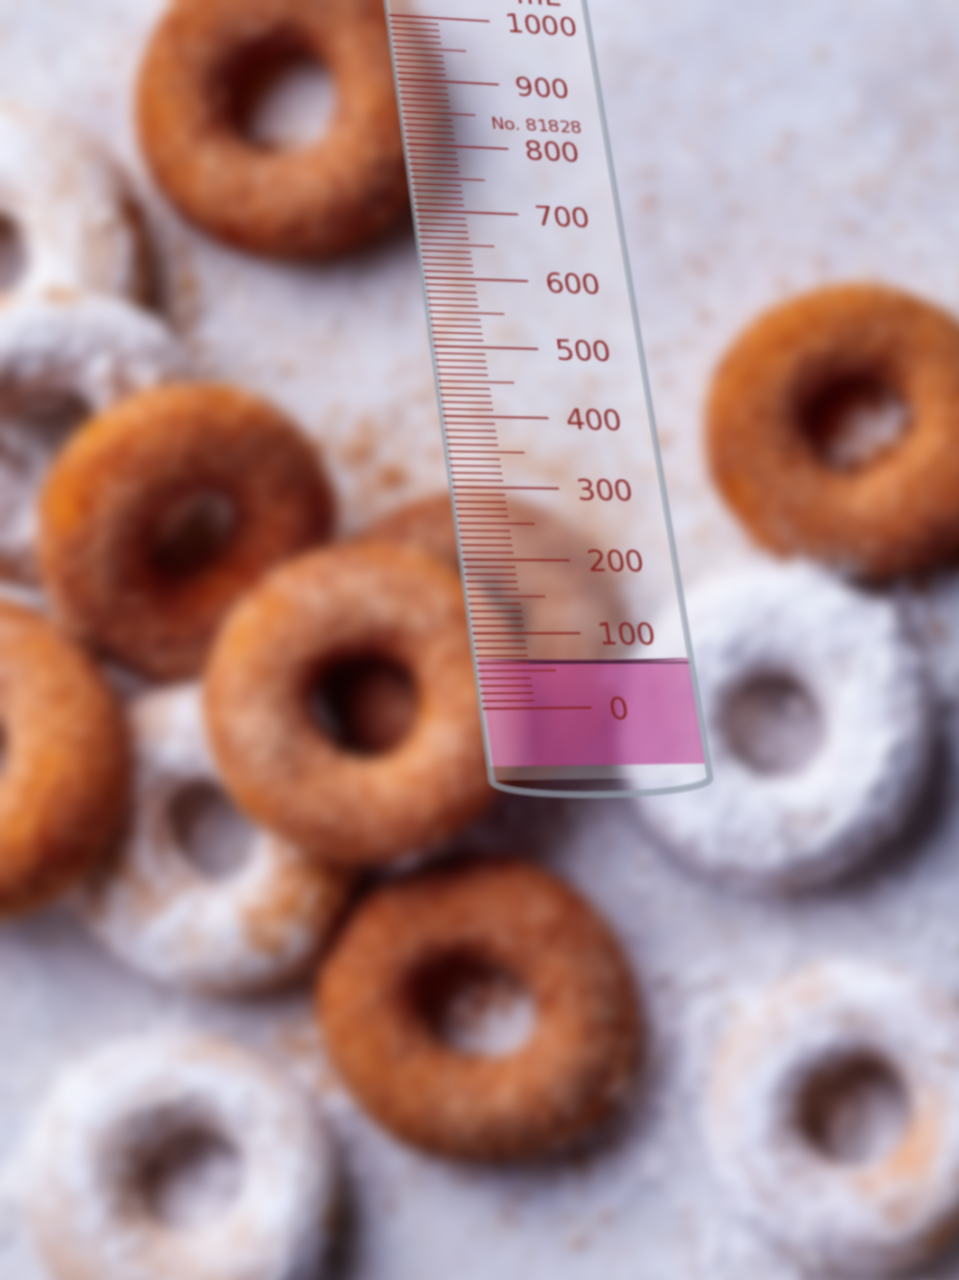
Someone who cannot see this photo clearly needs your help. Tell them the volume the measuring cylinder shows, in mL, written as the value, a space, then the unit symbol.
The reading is 60 mL
